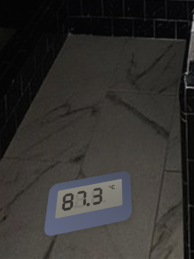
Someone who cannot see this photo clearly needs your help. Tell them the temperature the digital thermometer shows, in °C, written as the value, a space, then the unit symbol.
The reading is 87.3 °C
